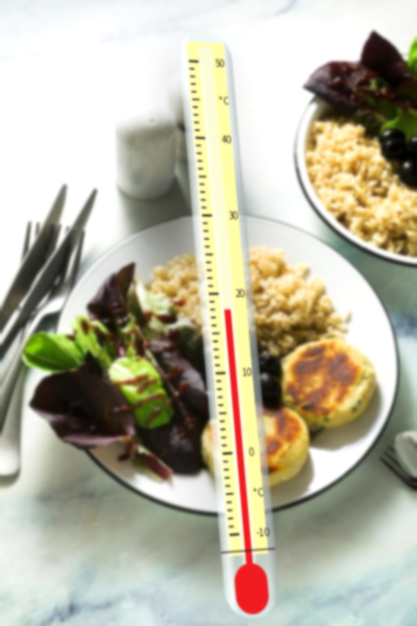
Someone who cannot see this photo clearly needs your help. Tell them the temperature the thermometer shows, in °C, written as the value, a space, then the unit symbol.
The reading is 18 °C
